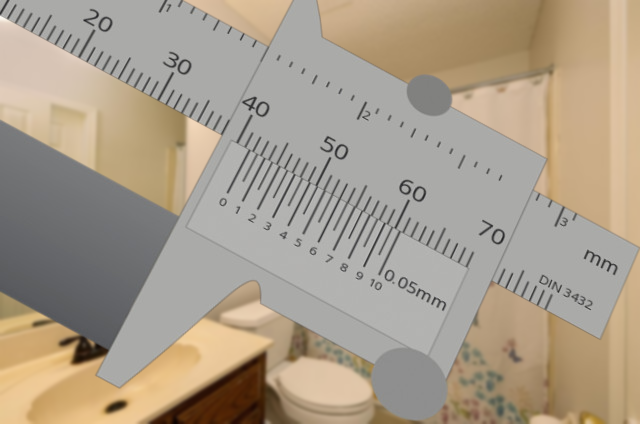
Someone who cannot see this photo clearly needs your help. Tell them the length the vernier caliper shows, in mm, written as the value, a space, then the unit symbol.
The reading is 41.6 mm
